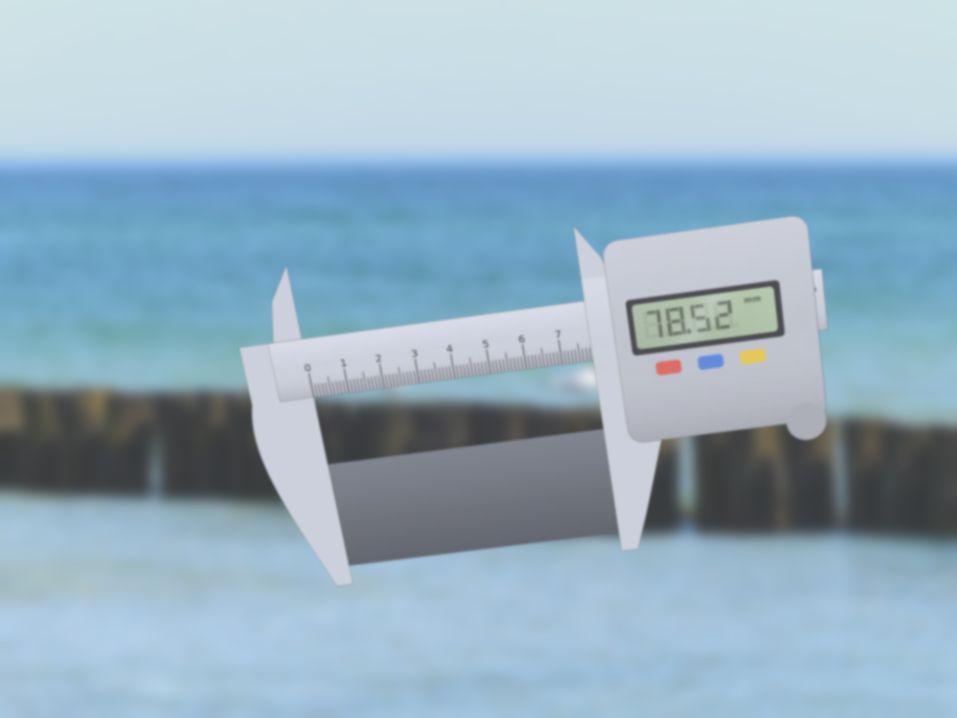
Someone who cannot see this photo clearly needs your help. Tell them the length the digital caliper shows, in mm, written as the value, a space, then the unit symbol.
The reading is 78.52 mm
